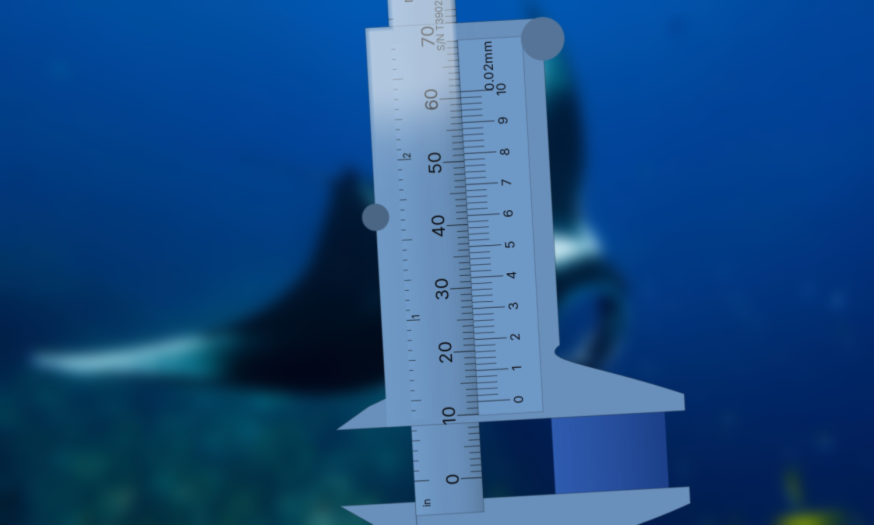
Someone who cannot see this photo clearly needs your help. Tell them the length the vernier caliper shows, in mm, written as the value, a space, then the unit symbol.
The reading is 12.0 mm
